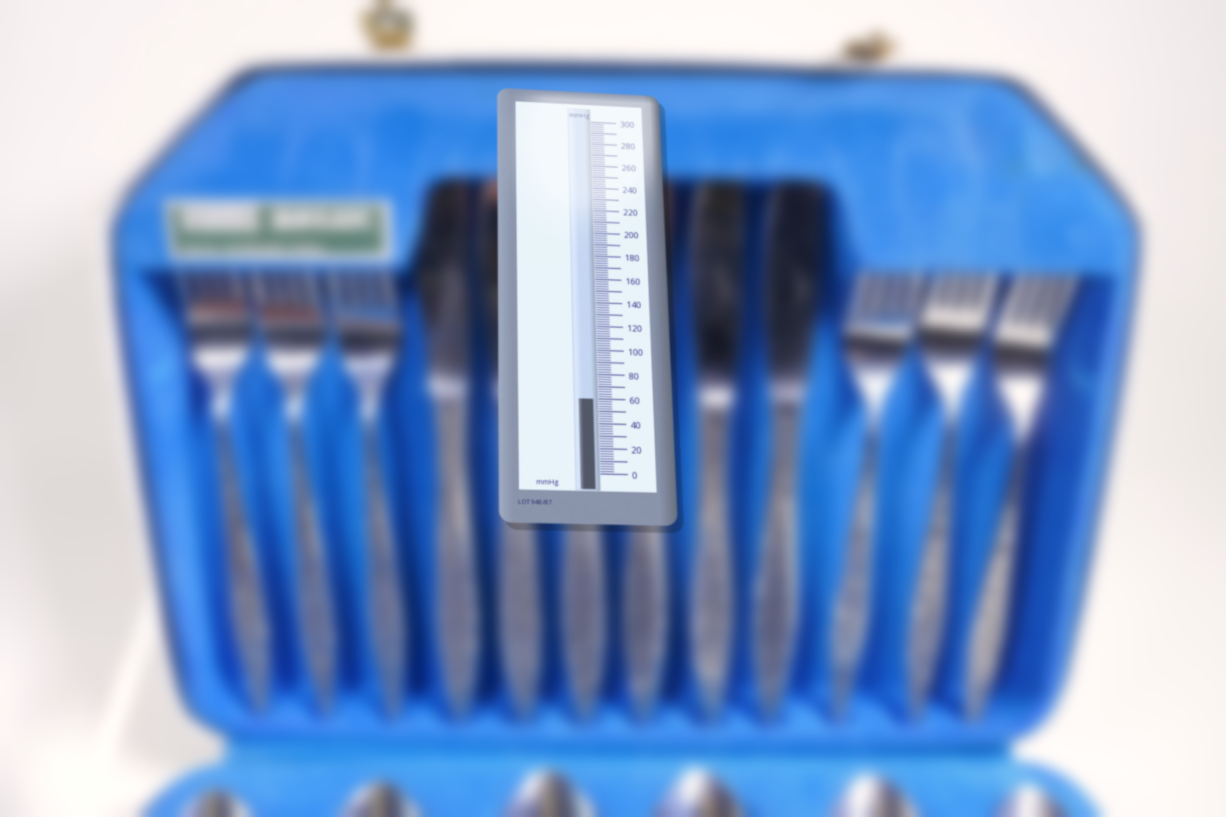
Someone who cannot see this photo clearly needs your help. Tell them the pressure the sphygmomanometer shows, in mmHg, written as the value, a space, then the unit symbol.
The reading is 60 mmHg
